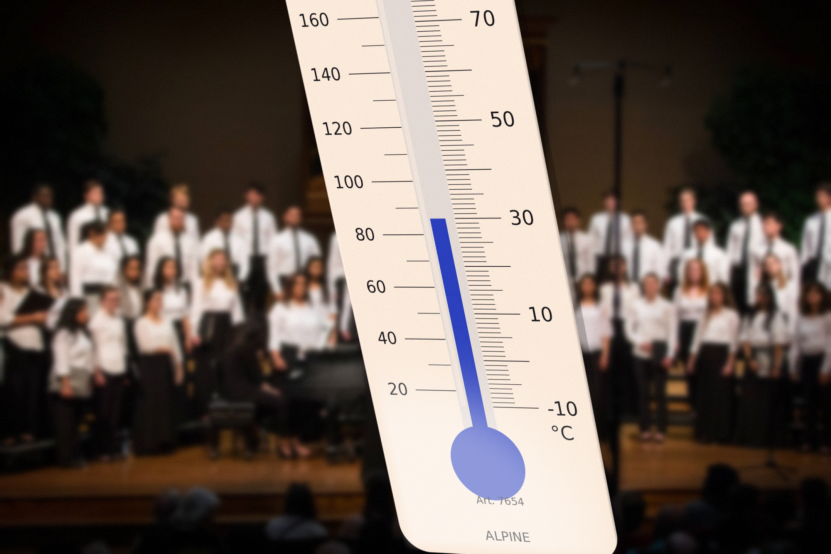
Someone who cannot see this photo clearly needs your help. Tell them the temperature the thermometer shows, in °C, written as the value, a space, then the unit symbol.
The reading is 30 °C
